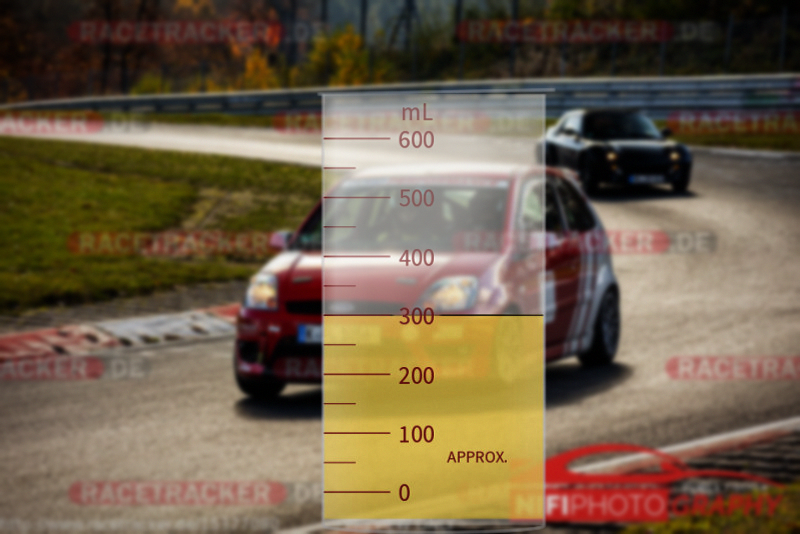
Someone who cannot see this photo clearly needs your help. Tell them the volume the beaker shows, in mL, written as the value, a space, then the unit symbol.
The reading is 300 mL
